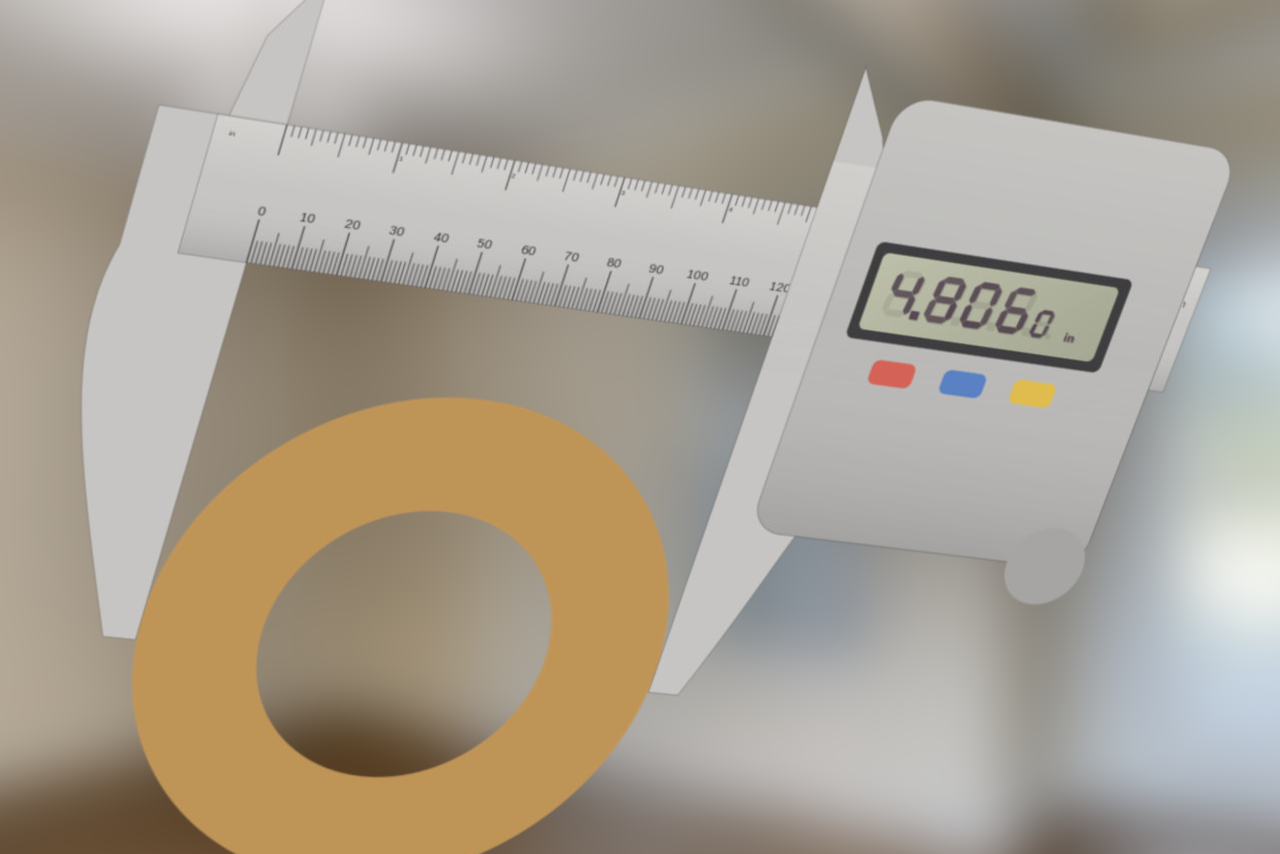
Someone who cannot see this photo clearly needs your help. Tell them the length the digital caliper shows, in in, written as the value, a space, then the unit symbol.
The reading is 4.8060 in
